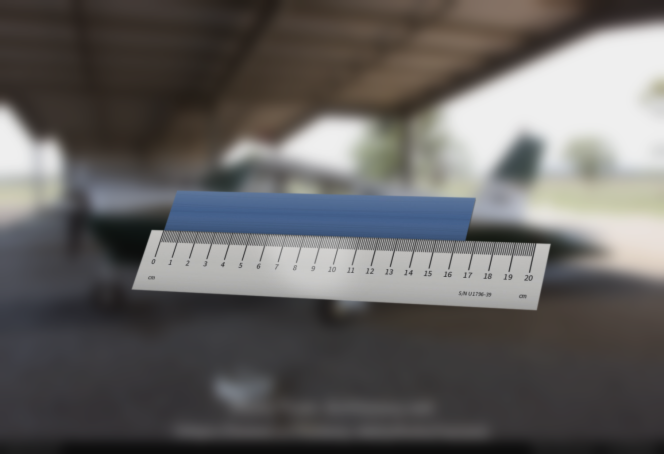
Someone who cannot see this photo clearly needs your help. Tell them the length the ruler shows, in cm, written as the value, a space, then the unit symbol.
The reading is 16.5 cm
